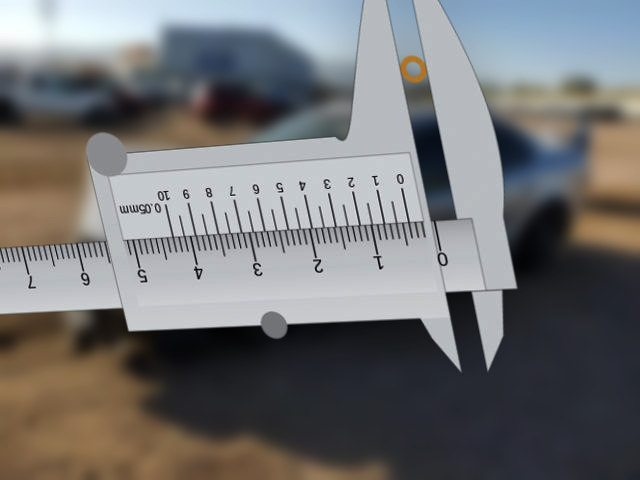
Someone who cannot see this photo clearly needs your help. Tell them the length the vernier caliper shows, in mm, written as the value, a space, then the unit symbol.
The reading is 4.0 mm
